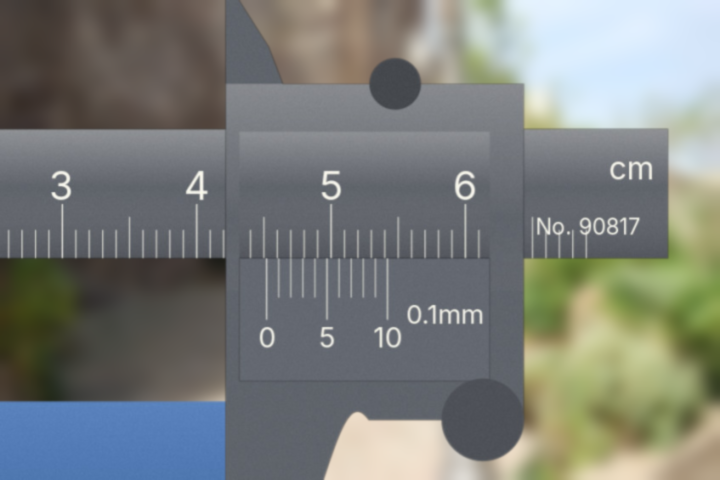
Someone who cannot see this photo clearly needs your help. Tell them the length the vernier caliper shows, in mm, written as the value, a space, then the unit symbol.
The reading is 45.2 mm
